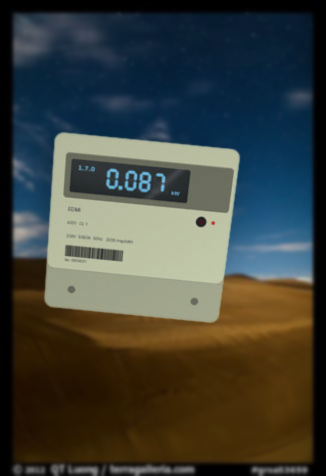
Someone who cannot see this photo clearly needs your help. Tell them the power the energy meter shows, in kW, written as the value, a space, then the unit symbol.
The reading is 0.087 kW
